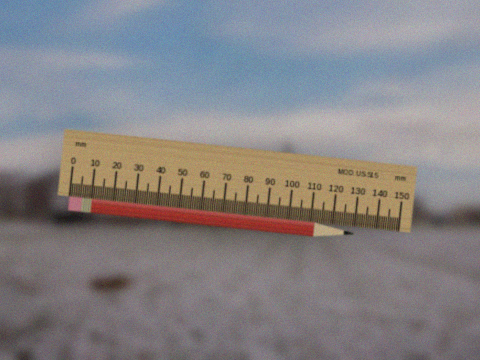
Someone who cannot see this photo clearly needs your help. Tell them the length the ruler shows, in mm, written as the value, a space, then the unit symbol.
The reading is 130 mm
